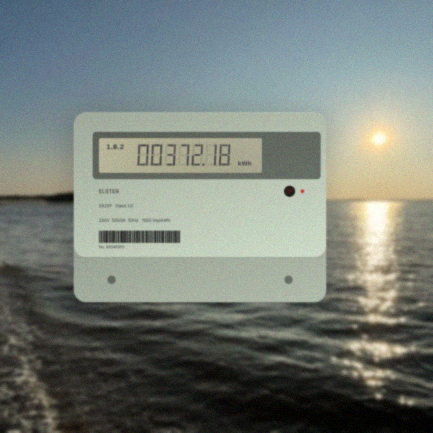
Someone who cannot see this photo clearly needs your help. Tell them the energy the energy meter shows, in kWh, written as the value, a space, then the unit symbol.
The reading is 372.18 kWh
